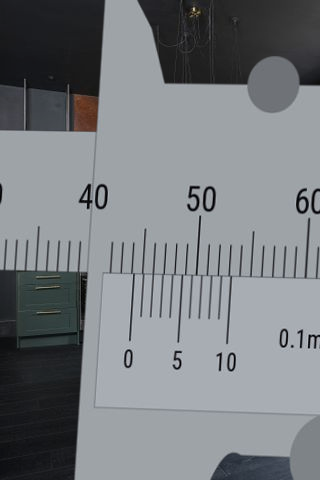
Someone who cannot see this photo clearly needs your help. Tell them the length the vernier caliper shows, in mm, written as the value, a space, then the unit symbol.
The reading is 44.2 mm
